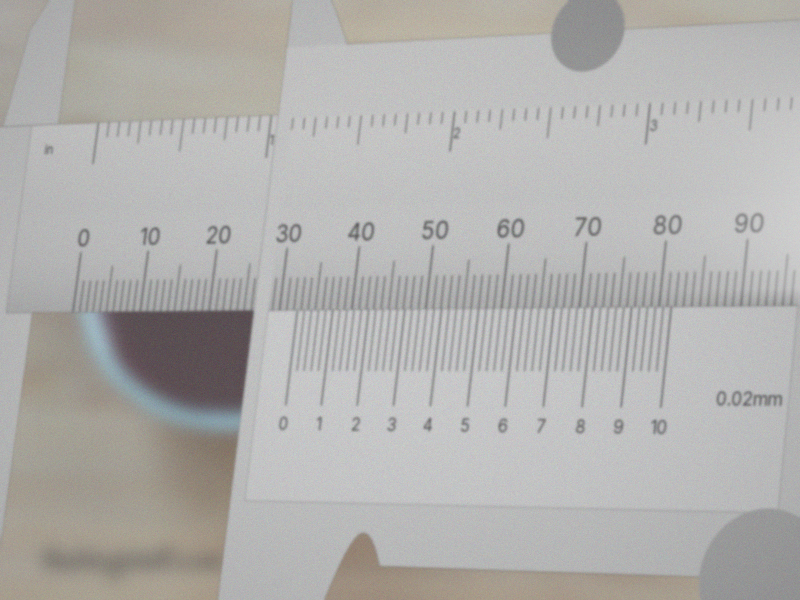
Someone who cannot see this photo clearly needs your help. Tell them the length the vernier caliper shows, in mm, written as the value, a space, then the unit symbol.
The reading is 32.5 mm
